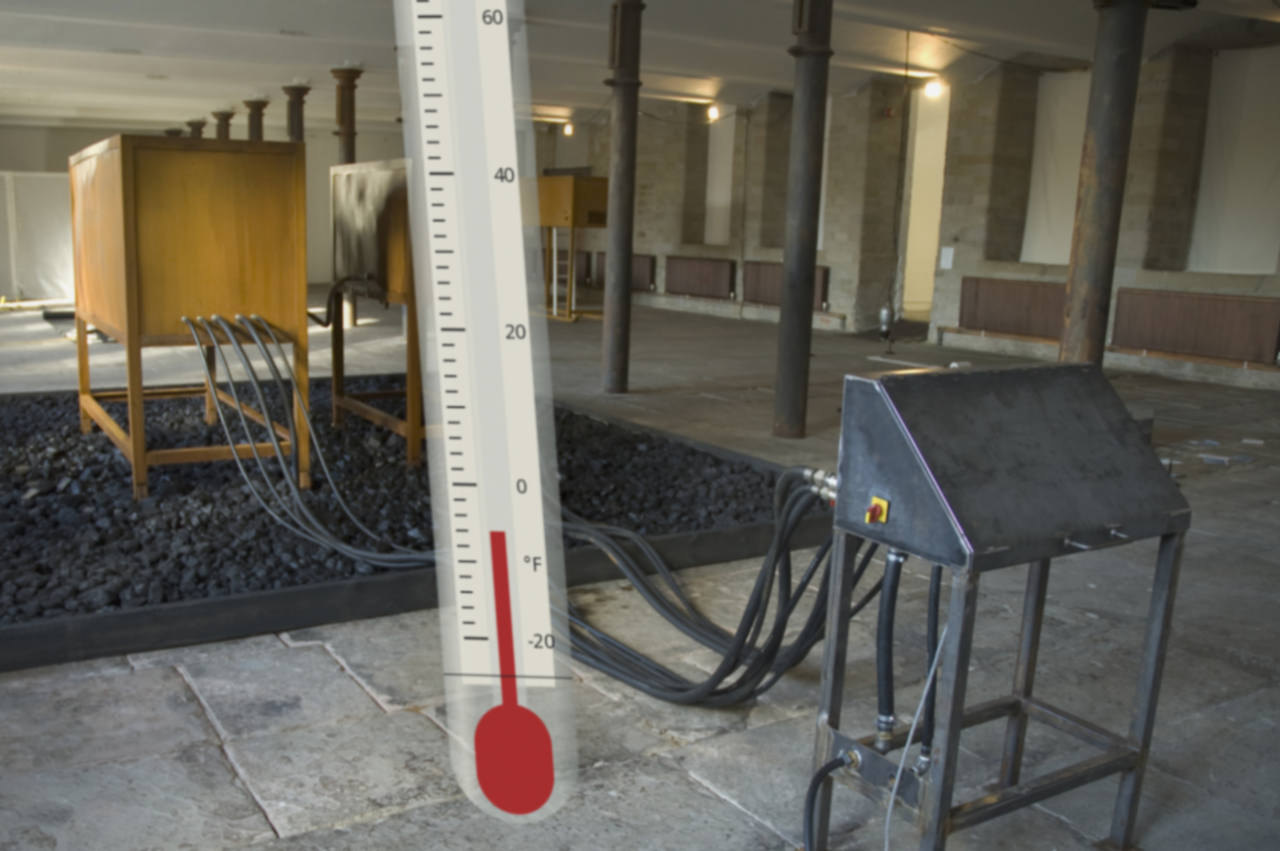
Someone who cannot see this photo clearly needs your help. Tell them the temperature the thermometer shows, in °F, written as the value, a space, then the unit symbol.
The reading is -6 °F
